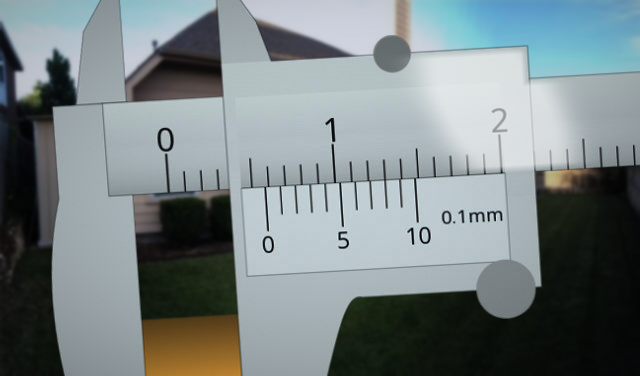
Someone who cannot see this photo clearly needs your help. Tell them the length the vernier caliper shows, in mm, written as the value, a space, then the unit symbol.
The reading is 5.8 mm
